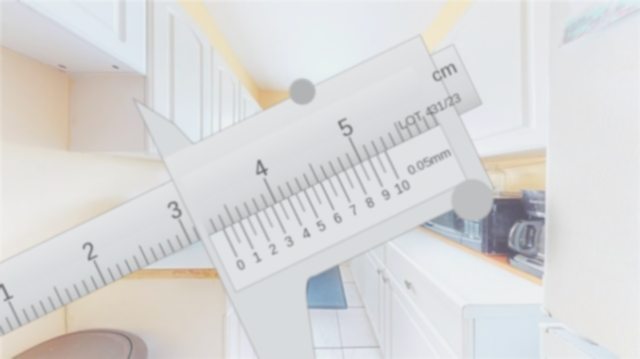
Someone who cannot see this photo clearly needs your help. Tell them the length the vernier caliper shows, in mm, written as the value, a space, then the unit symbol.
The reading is 33.8 mm
